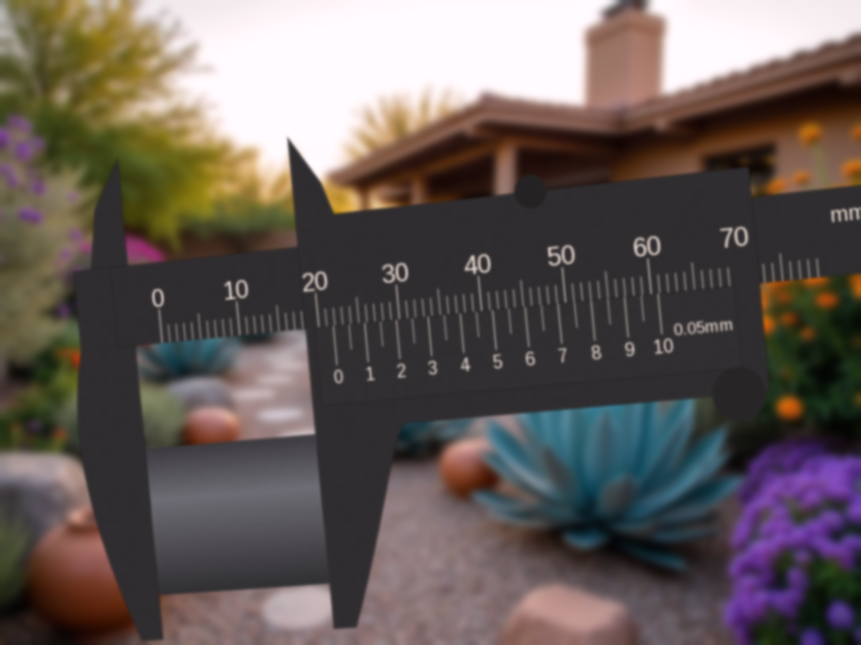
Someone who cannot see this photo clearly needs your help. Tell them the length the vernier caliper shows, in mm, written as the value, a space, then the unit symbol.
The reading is 21.8 mm
